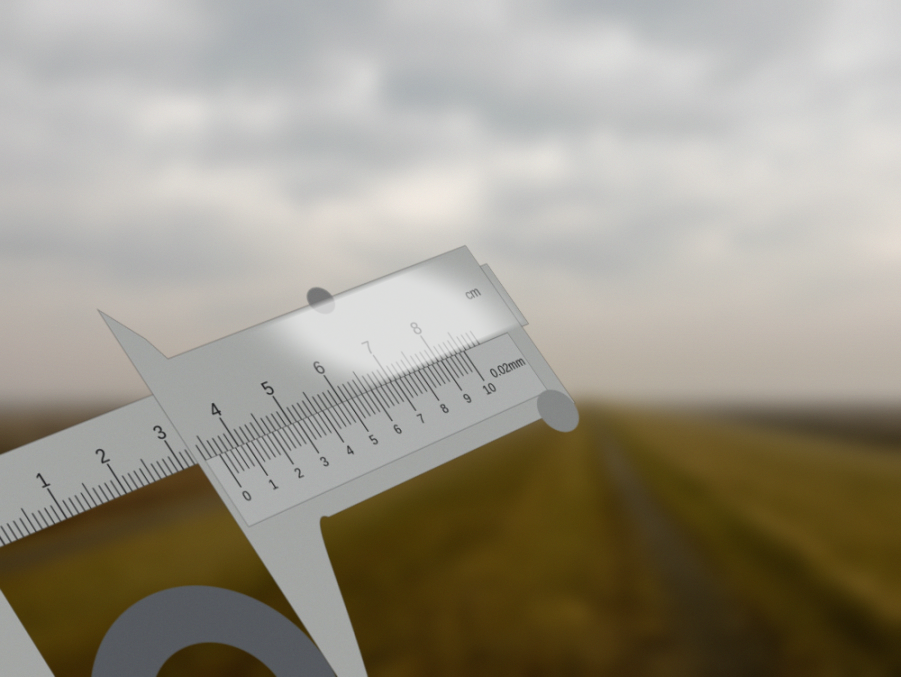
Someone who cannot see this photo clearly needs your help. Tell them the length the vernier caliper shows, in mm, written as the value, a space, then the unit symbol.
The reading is 36.5 mm
